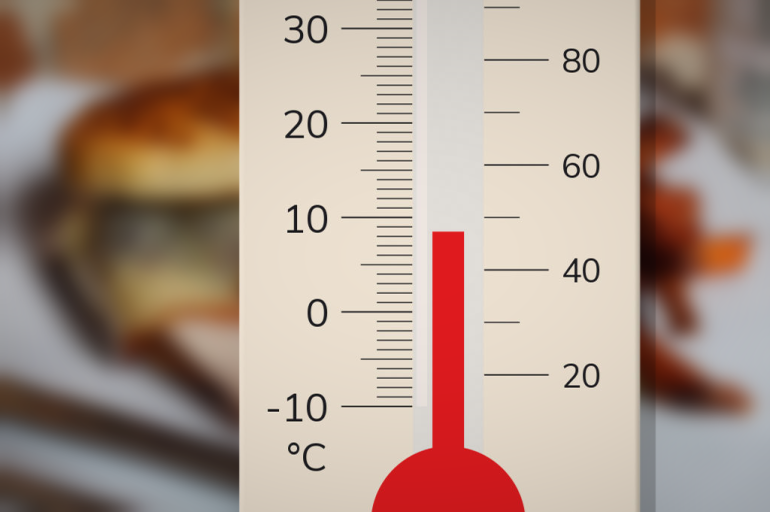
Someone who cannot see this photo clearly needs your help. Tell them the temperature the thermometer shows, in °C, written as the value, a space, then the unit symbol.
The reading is 8.5 °C
